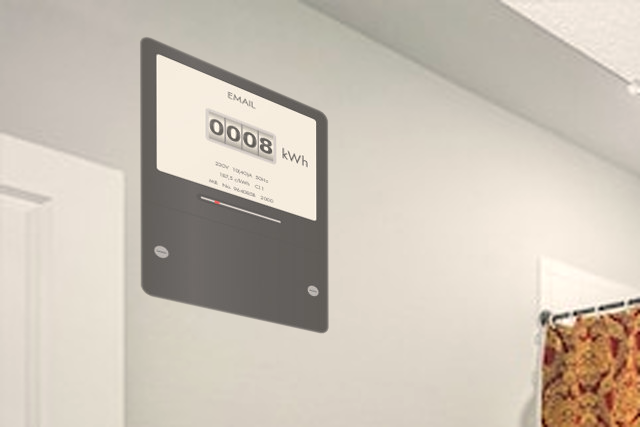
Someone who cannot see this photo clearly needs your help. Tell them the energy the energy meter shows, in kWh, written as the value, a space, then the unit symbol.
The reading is 8 kWh
